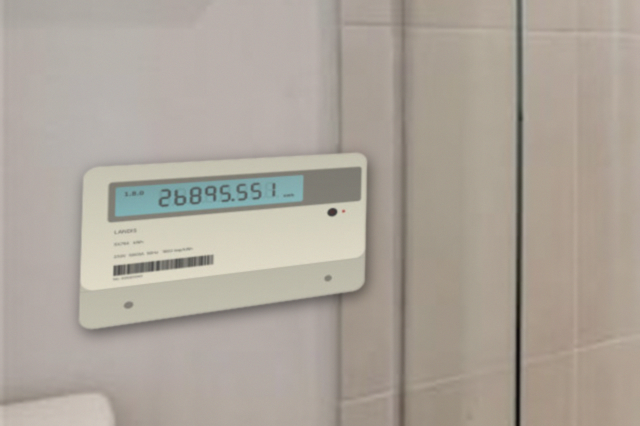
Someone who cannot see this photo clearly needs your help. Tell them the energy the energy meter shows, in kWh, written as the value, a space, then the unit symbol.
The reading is 26895.551 kWh
